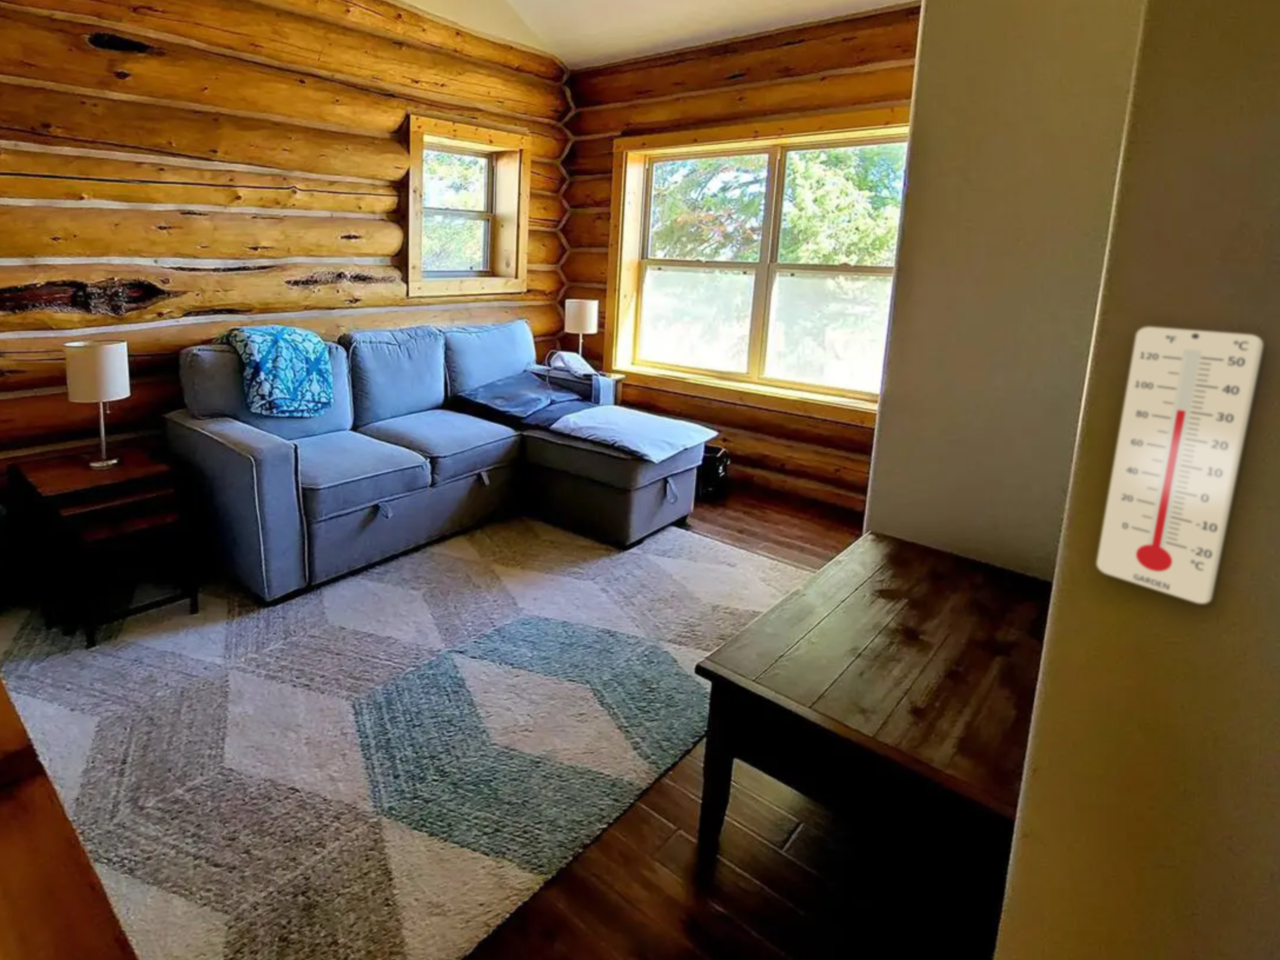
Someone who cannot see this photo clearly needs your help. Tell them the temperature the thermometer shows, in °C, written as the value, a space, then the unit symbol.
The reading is 30 °C
